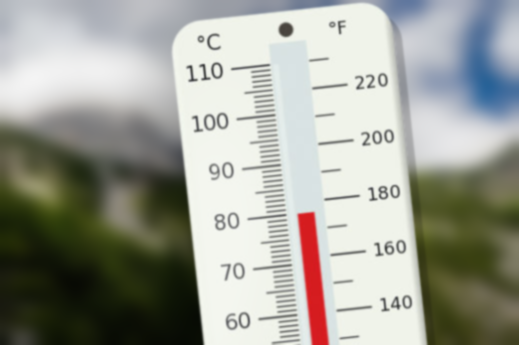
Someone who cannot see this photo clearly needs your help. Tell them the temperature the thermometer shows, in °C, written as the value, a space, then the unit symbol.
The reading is 80 °C
